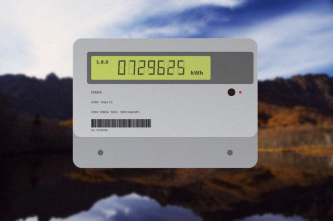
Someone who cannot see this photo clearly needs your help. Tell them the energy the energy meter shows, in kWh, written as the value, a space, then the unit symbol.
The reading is 729625 kWh
